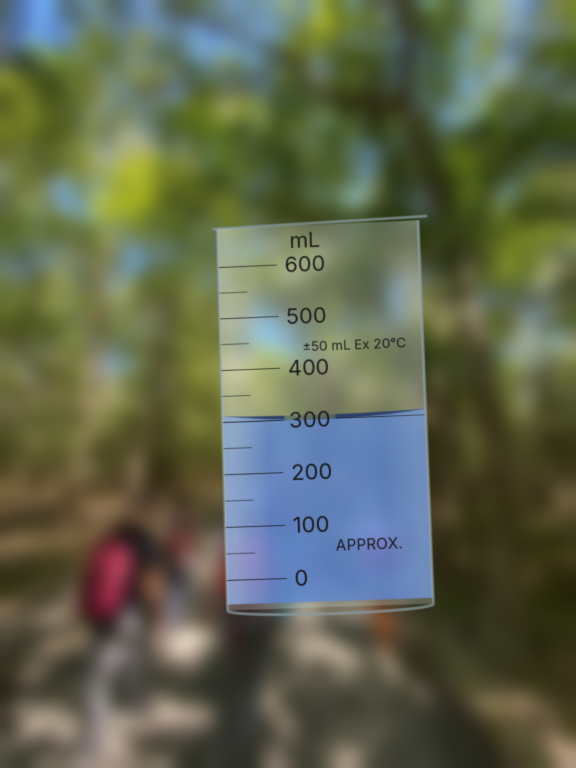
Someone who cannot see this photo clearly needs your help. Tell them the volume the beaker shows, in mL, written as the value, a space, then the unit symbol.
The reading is 300 mL
